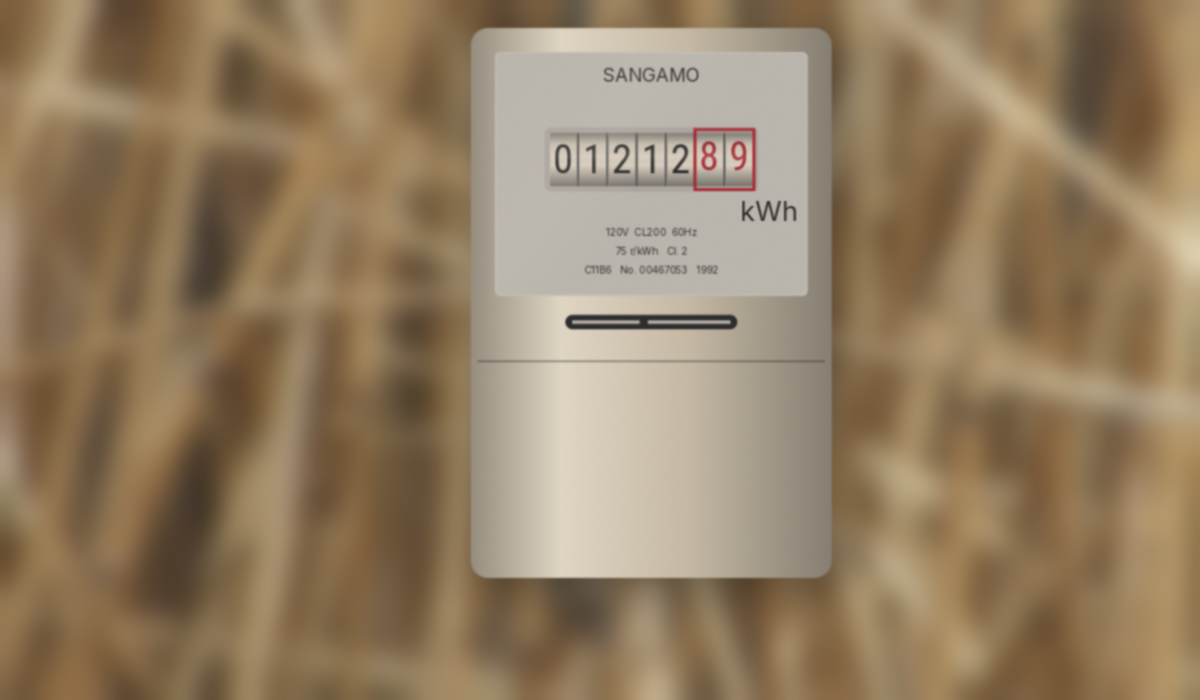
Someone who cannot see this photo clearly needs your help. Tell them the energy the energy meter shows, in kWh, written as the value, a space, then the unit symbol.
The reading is 1212.89 kWh
